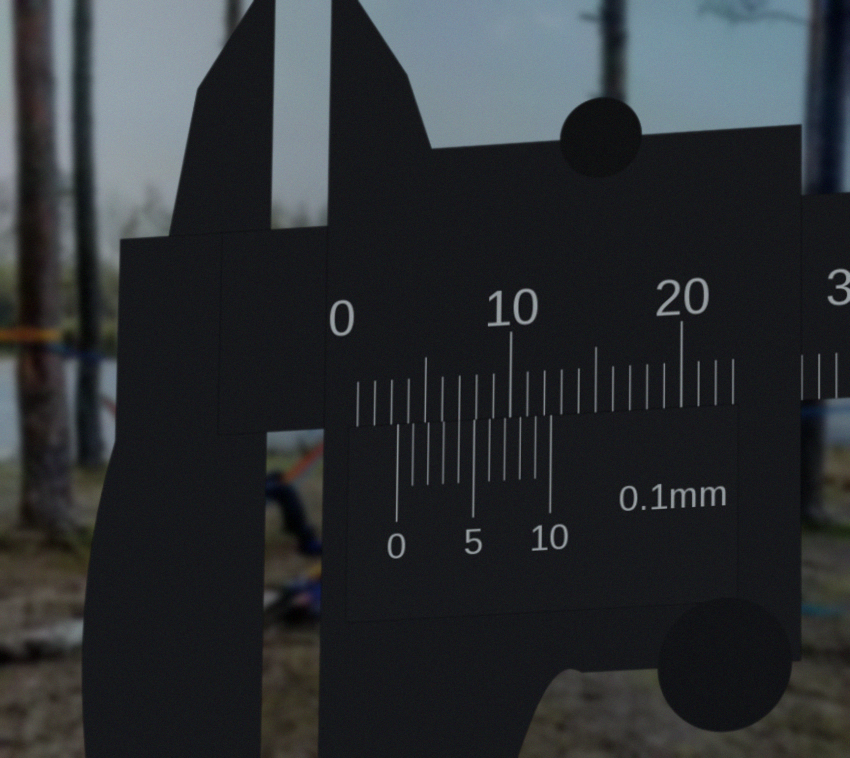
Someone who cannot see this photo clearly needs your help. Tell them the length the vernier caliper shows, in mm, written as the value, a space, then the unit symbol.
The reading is 3.4 mm
